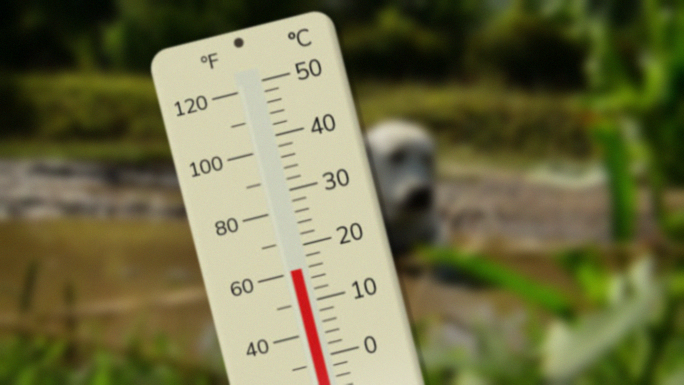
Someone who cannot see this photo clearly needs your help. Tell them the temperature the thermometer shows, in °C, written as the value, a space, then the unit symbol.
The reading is 16 °C
